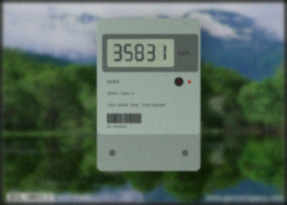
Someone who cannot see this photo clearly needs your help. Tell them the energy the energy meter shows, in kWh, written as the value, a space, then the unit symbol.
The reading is 35831 kWh
